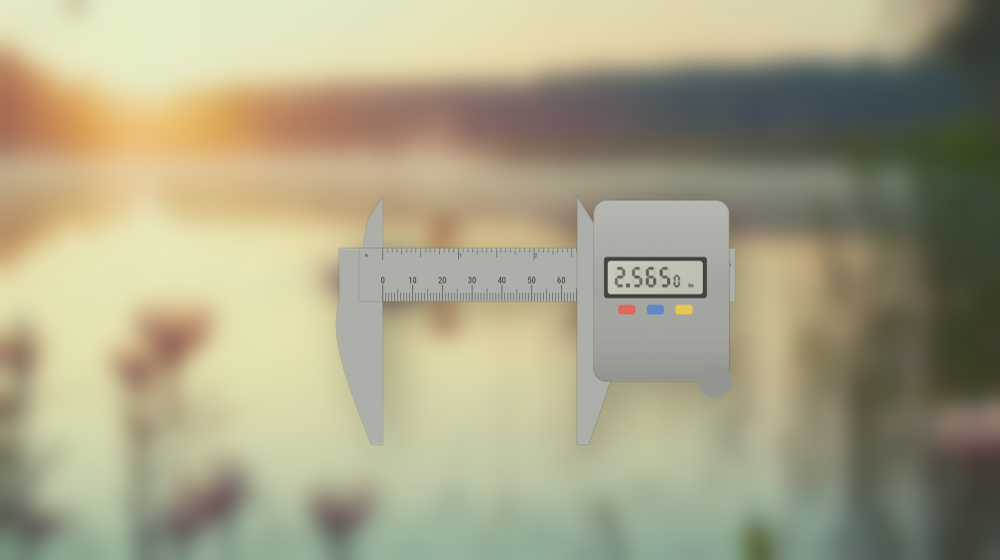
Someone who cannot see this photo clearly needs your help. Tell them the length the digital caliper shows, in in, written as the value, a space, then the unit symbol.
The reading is 2.5650 in
